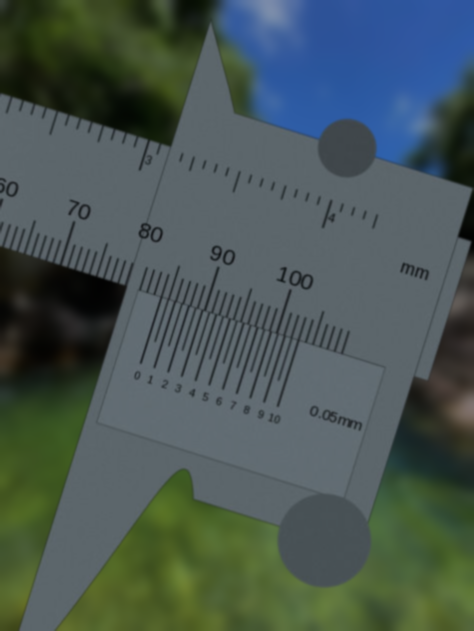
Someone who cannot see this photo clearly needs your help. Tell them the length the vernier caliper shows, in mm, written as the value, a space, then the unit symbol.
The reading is 84.0 mm
